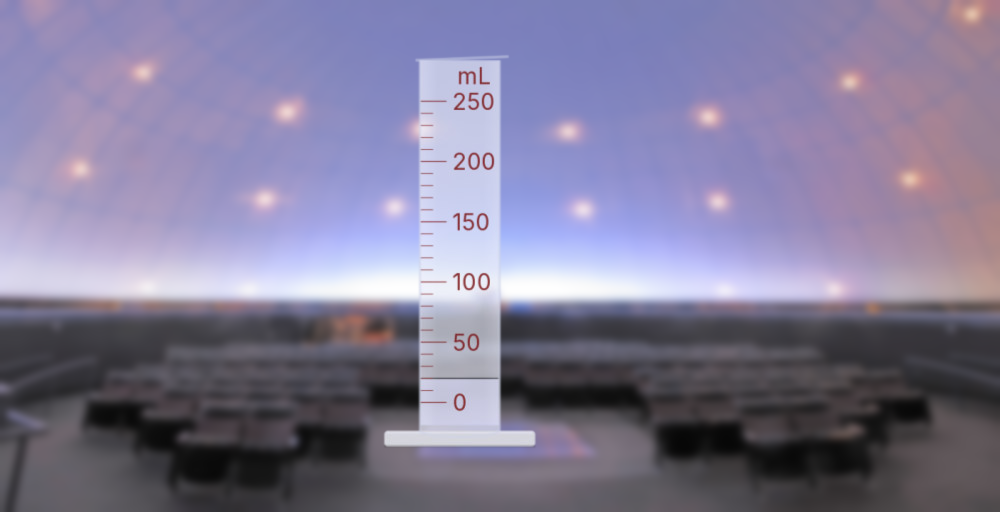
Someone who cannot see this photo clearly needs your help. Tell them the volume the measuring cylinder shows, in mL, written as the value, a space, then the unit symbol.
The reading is 20 mL
